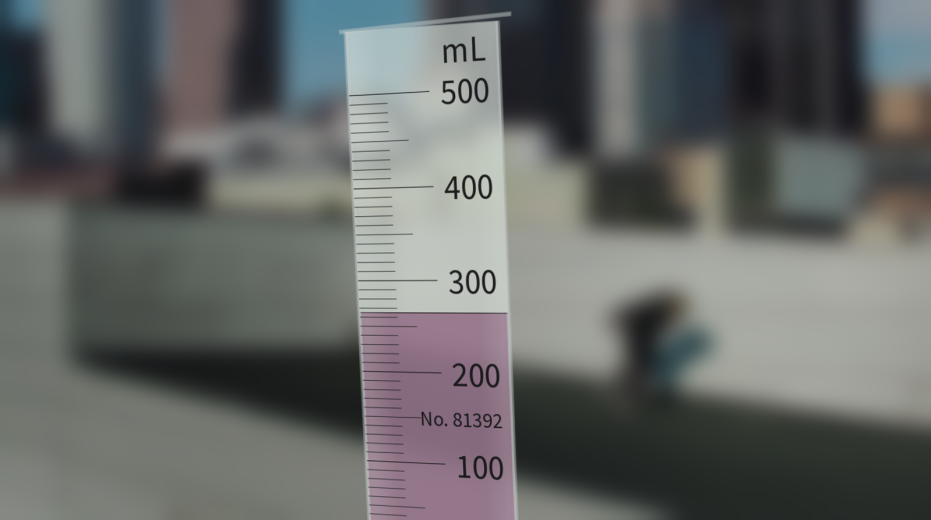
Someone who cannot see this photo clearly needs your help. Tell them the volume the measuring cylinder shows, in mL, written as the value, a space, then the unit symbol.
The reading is 265 mL
